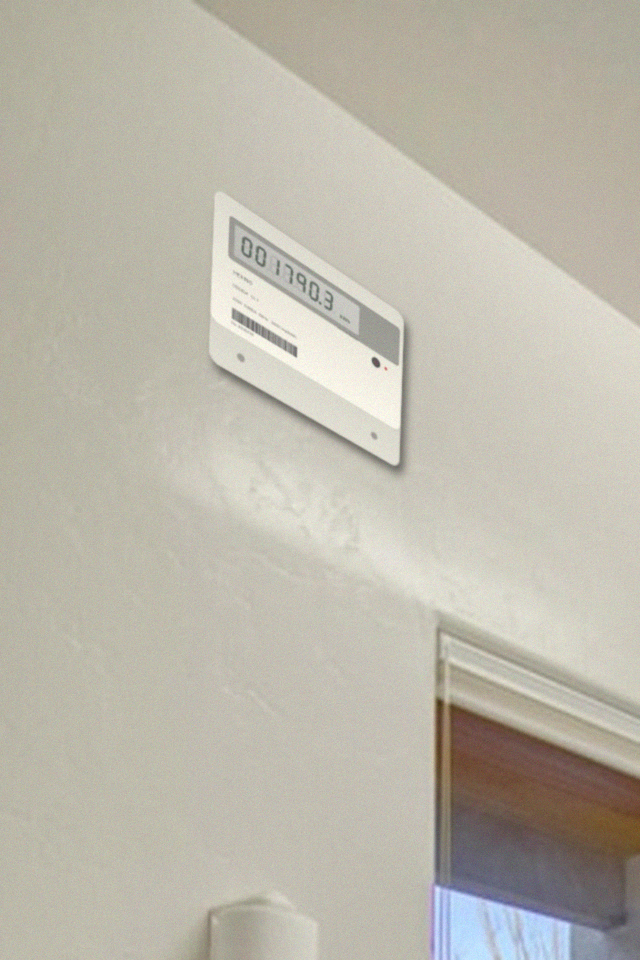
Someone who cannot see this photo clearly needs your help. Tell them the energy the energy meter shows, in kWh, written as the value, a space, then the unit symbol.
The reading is 1790.3 kWh
